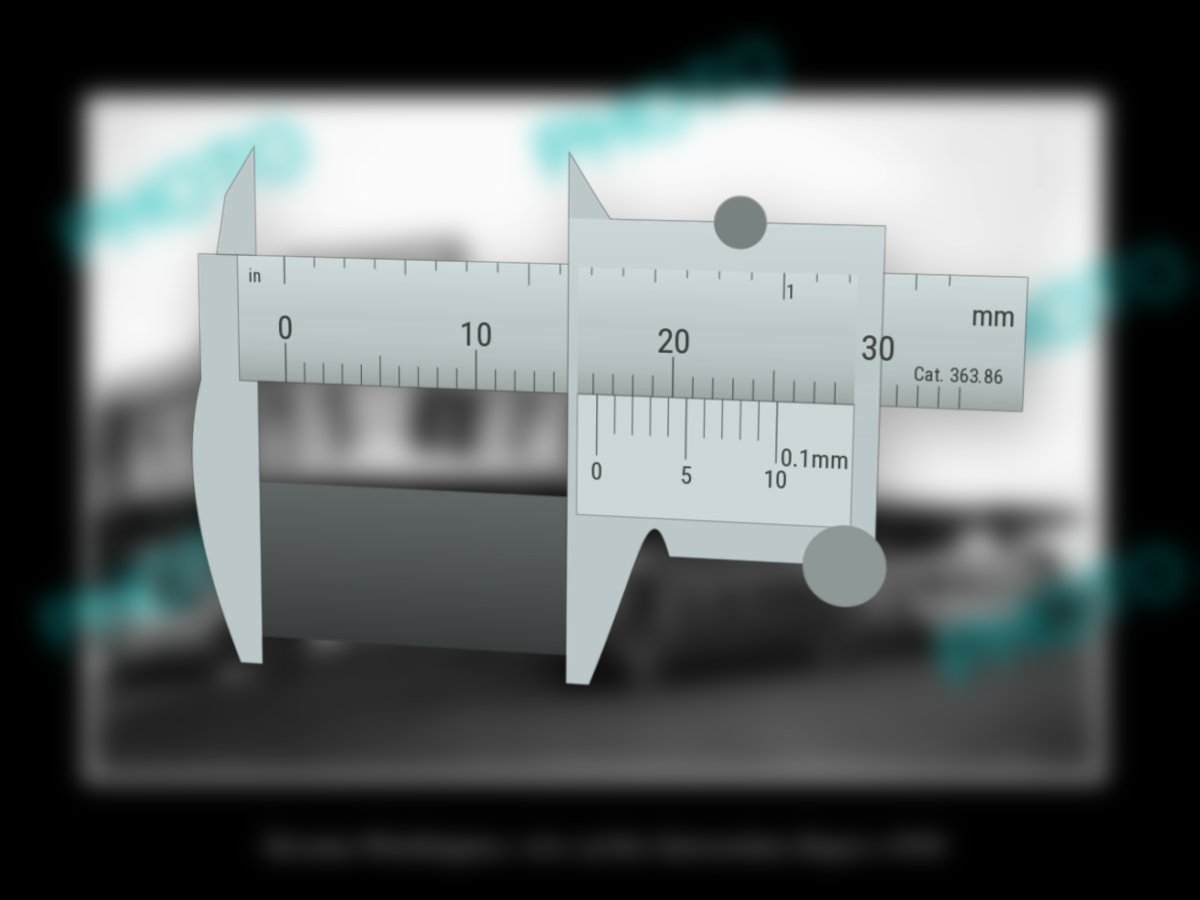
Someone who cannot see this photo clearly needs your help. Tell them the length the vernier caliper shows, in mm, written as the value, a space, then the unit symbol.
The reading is 16.2 mm
